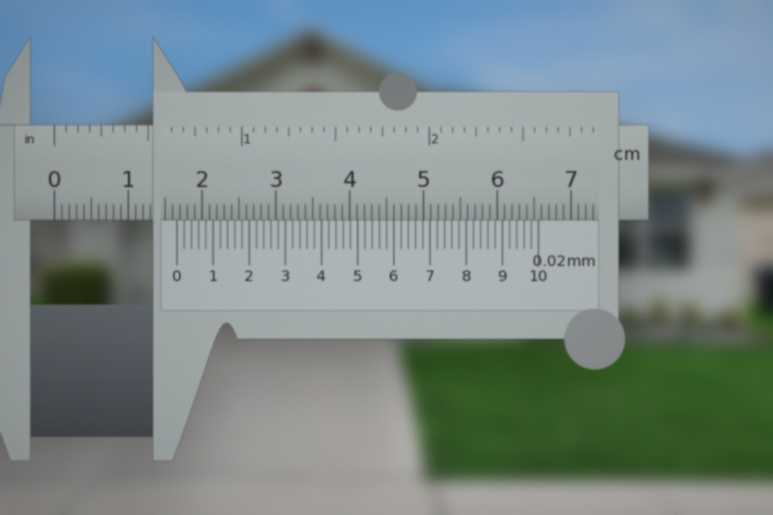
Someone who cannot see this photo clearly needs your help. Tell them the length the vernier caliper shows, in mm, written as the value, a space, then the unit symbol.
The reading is 16.6 mm
